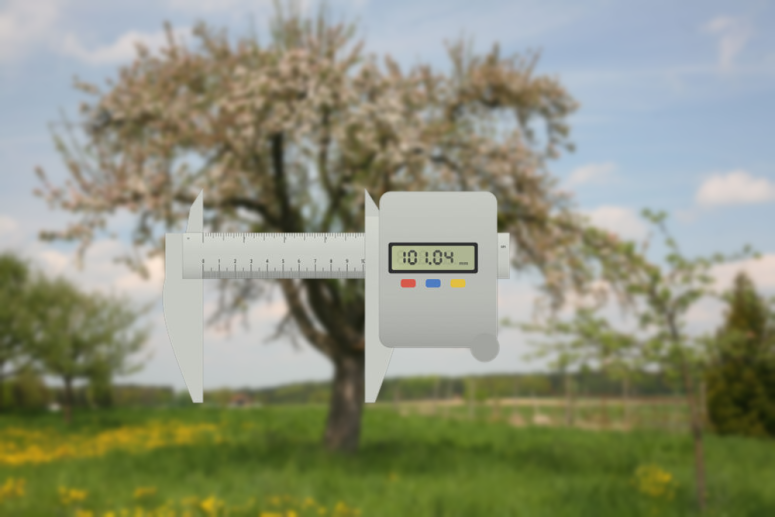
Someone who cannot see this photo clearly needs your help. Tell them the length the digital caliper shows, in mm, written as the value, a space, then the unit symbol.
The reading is 101.04 mm
